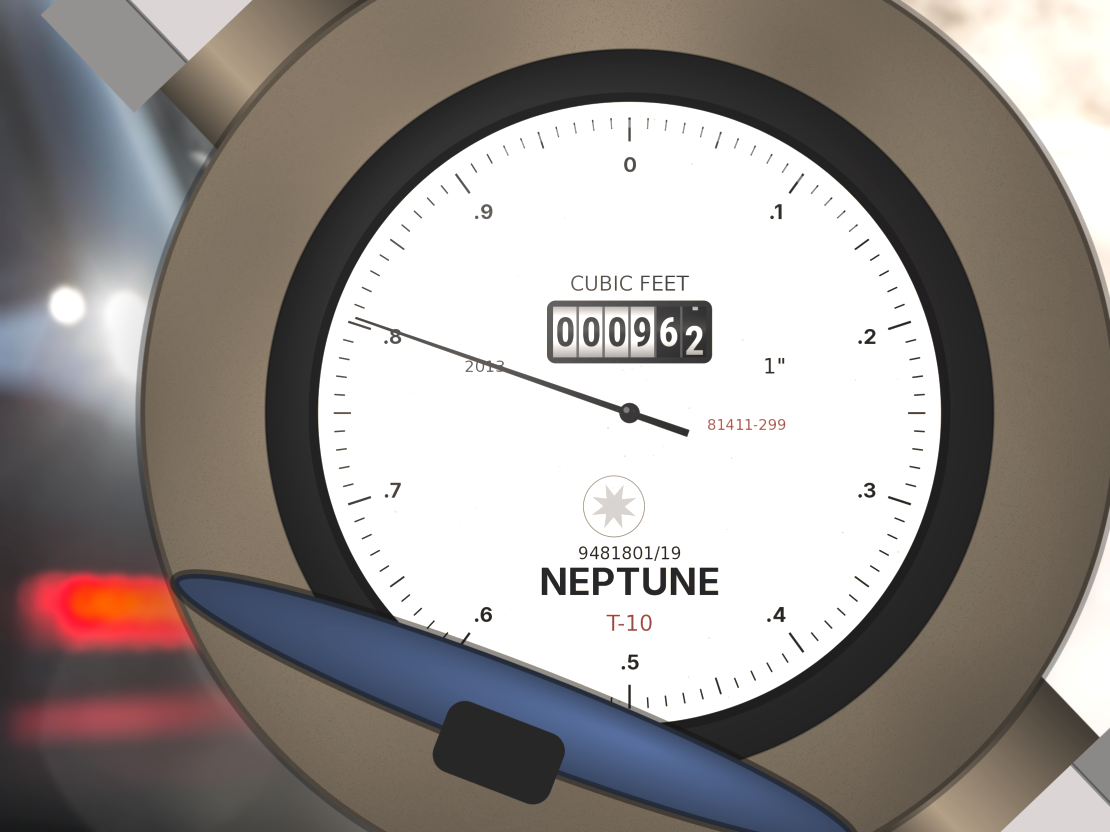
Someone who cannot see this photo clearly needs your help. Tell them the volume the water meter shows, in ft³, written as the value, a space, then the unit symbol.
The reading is 961.80 ft³
